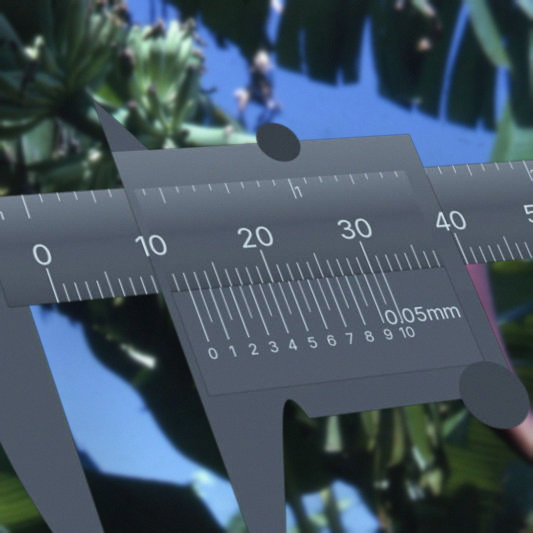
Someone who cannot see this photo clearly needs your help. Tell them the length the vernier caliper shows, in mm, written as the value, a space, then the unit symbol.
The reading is 12.0 mm
